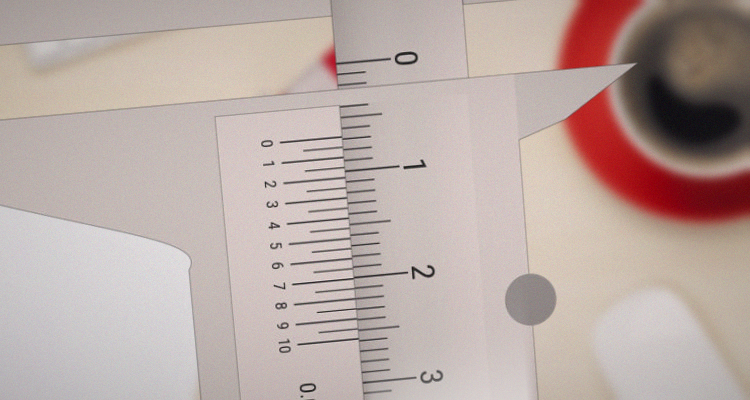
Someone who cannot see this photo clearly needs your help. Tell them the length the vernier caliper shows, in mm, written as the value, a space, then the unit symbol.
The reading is 6.8 mm
